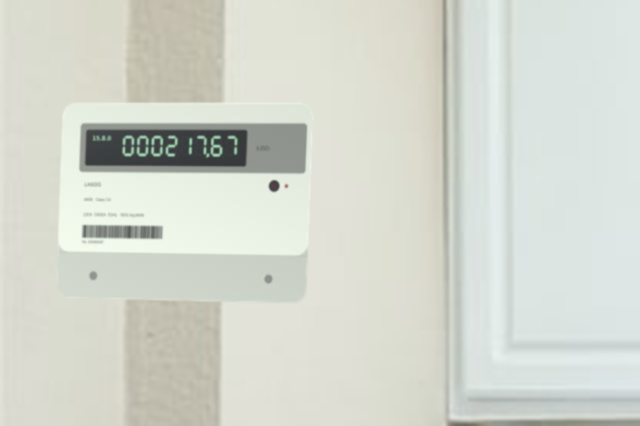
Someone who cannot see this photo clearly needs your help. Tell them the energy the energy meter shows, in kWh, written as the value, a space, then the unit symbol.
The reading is 217.67 kWh
